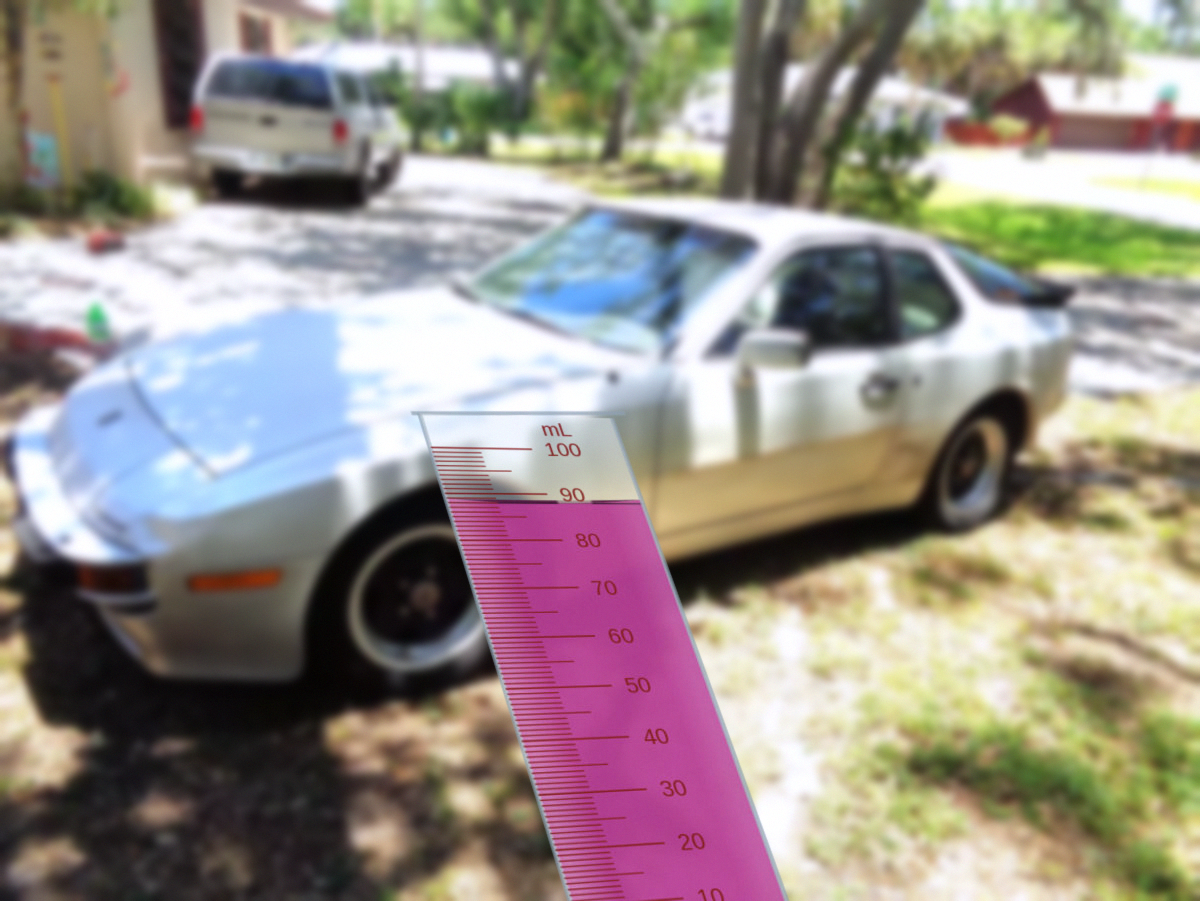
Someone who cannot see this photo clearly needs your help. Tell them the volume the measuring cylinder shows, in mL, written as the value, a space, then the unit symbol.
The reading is 88 mL
